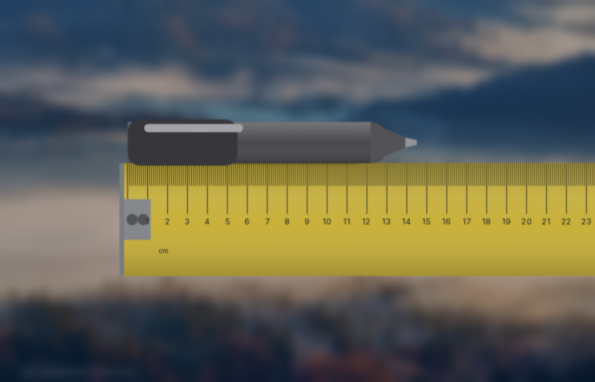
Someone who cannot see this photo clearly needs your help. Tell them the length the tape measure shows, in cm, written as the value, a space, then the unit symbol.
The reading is 14.5 cm
